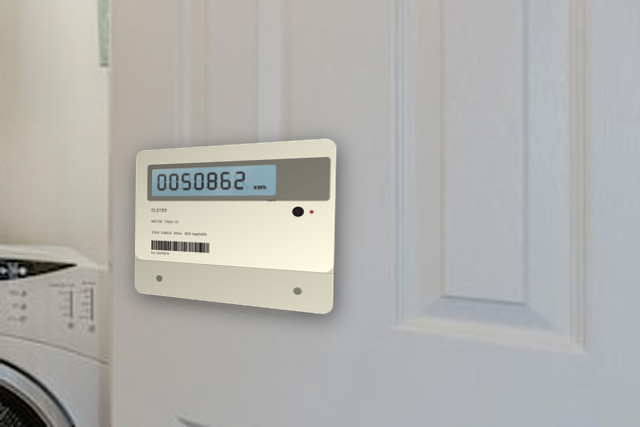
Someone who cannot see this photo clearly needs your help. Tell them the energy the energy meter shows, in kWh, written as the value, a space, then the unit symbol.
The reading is 50862 kWh
